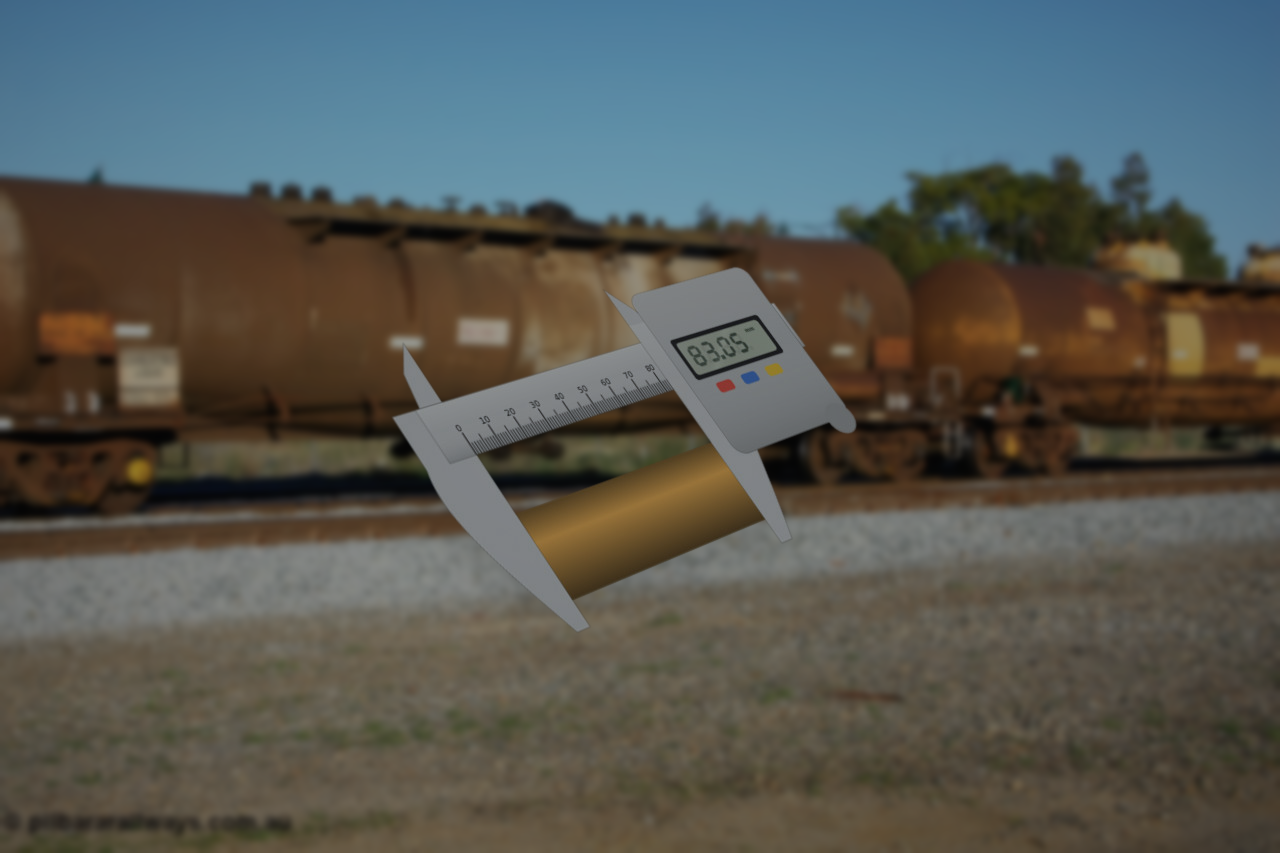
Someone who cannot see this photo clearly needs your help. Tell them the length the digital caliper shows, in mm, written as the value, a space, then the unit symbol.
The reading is 83.05 mm
